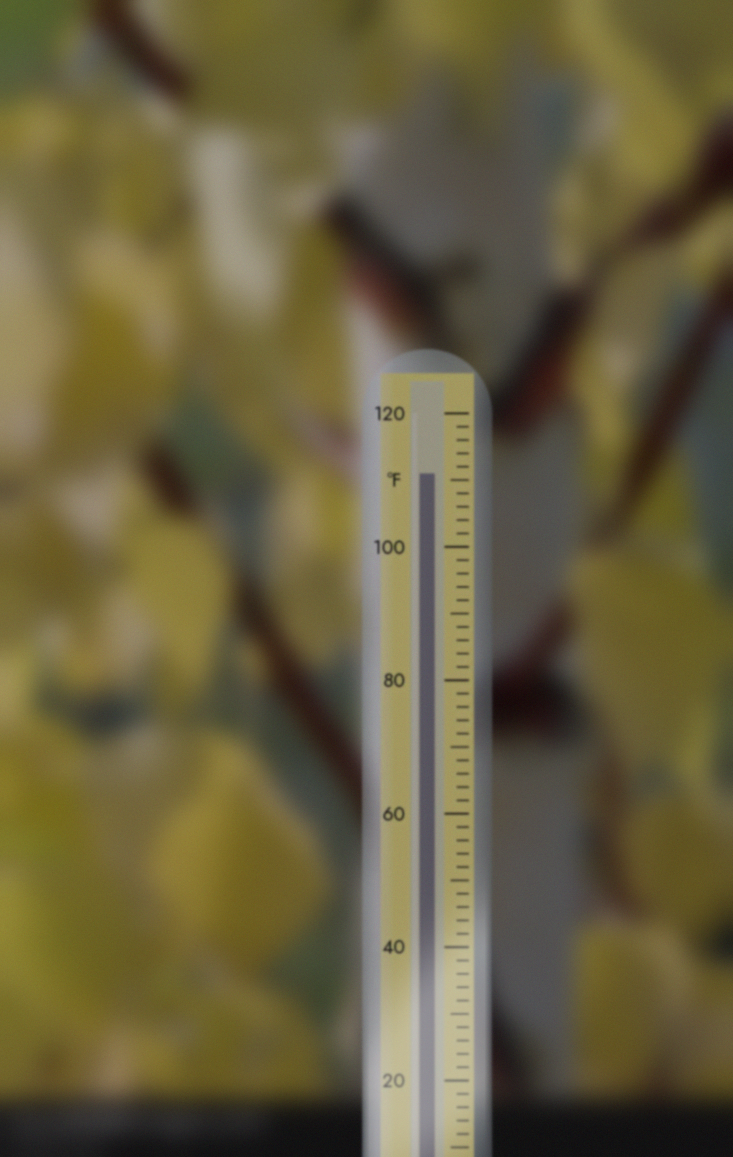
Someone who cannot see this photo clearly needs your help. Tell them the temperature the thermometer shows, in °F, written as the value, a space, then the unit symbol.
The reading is 111 °F
